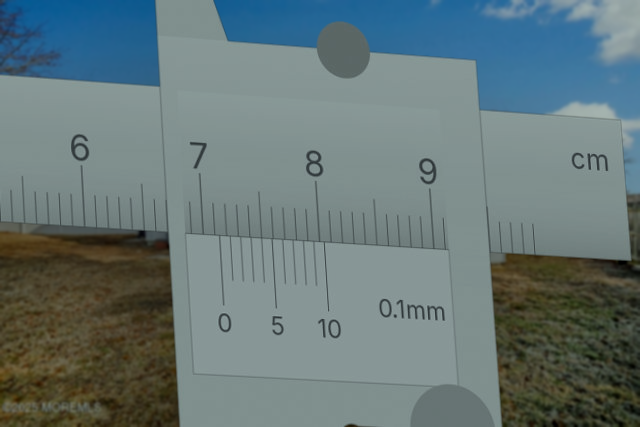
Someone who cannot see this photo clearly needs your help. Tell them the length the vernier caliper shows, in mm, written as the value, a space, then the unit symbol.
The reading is 71.4 mm
